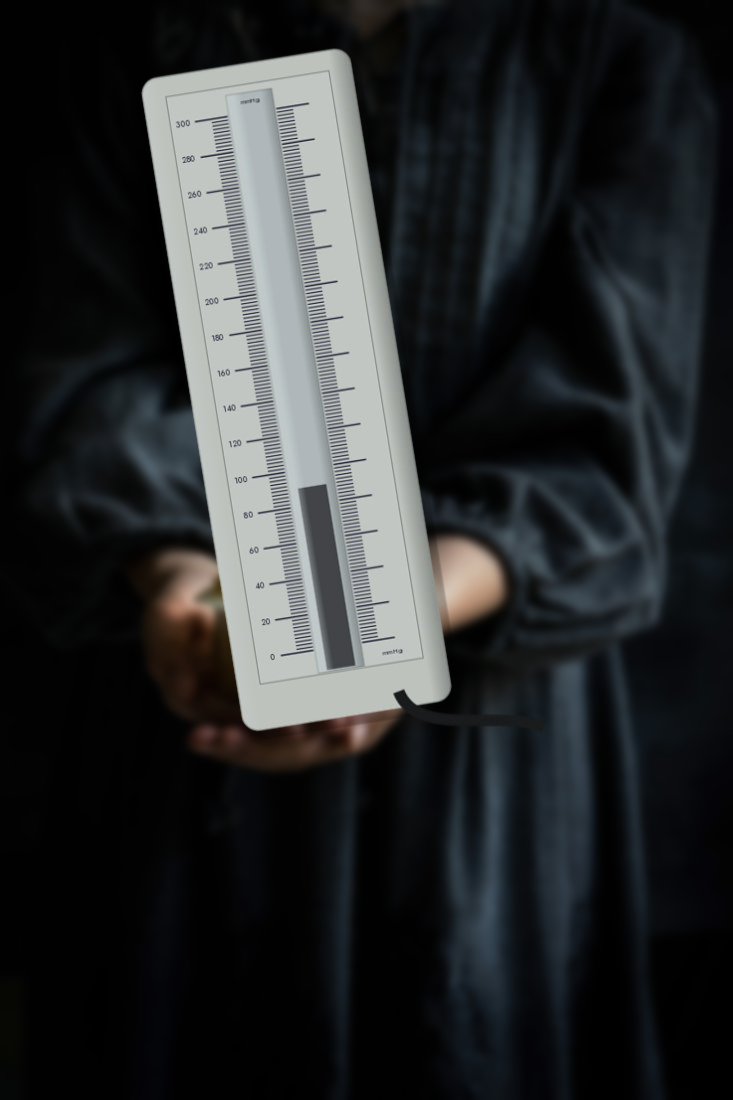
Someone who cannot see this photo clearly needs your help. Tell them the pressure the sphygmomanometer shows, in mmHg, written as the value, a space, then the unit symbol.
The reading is 90 mmHg
